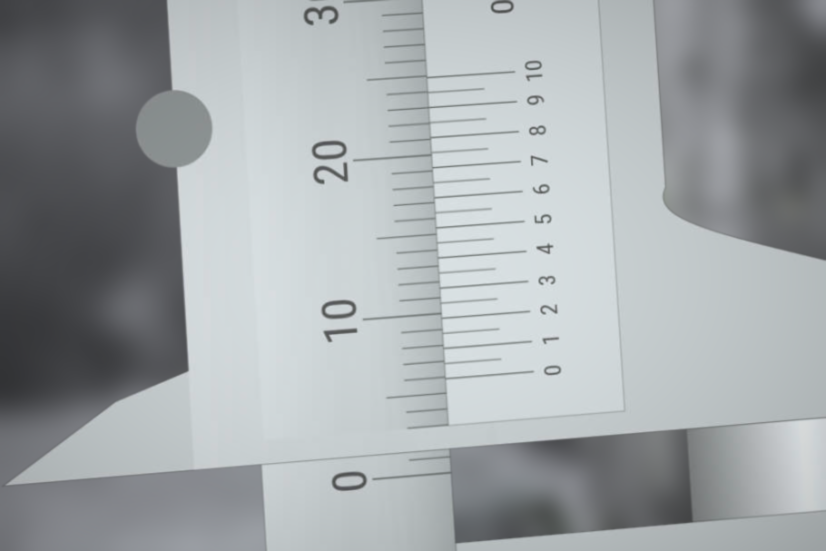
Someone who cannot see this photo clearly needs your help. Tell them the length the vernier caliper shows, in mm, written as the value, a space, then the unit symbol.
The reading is 5.9 mm
